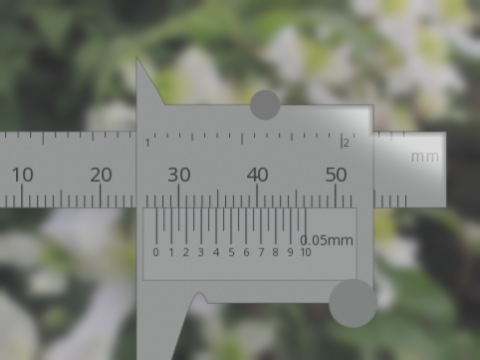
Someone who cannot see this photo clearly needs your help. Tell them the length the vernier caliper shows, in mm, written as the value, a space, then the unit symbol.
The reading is 27.2 mm
